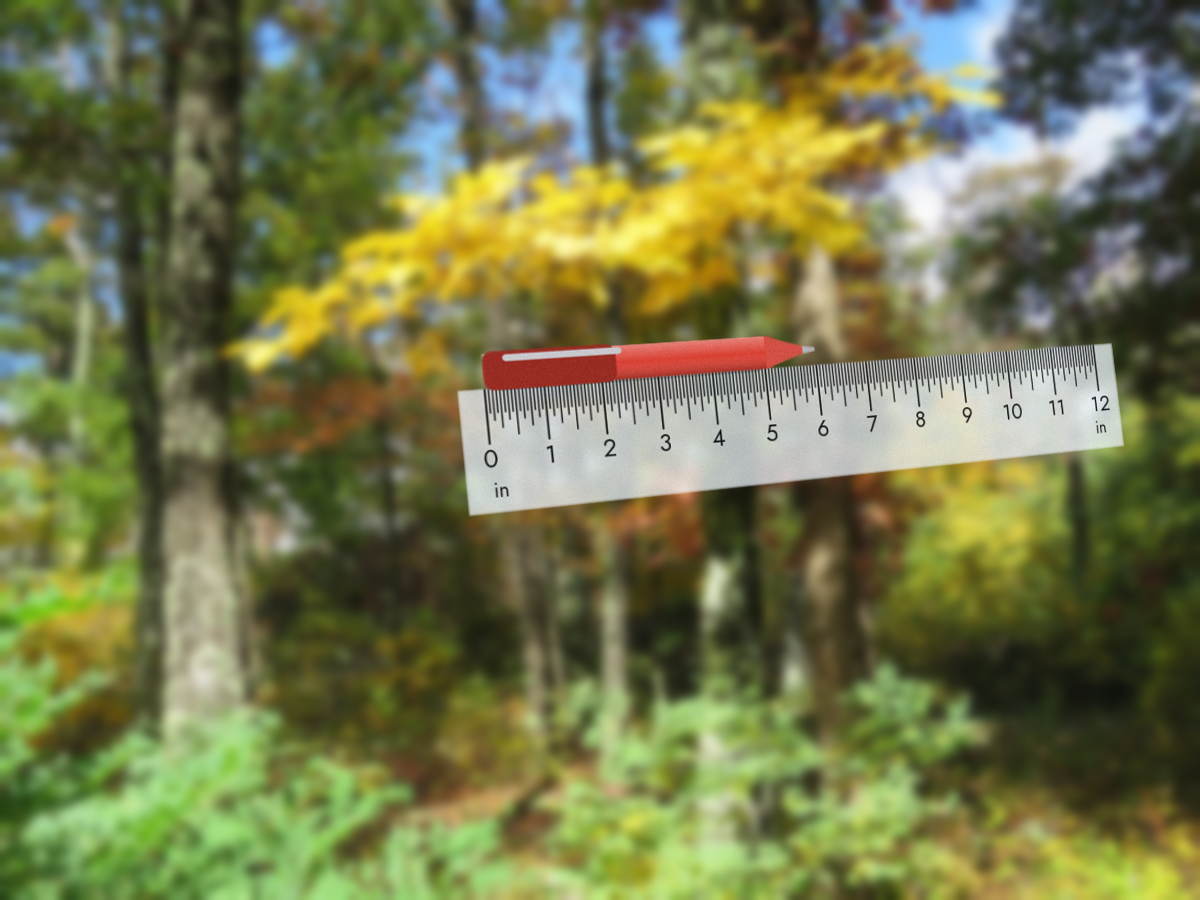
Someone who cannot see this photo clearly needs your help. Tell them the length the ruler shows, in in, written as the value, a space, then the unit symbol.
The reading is 6 in
